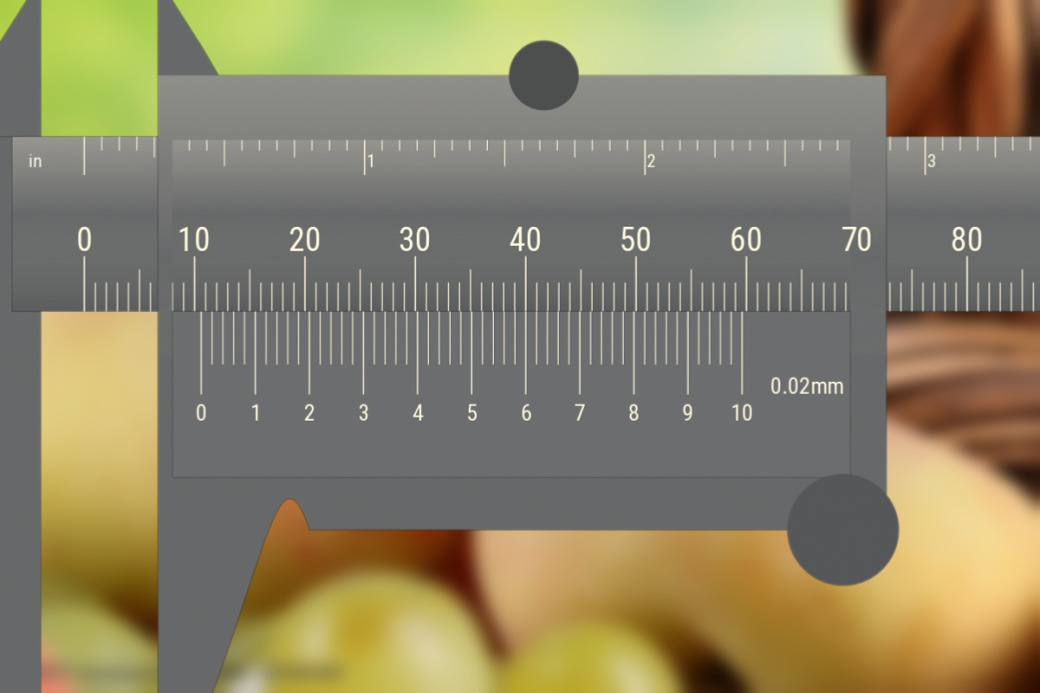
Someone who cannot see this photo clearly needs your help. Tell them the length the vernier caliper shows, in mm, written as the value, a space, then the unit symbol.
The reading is 10.6 mm
